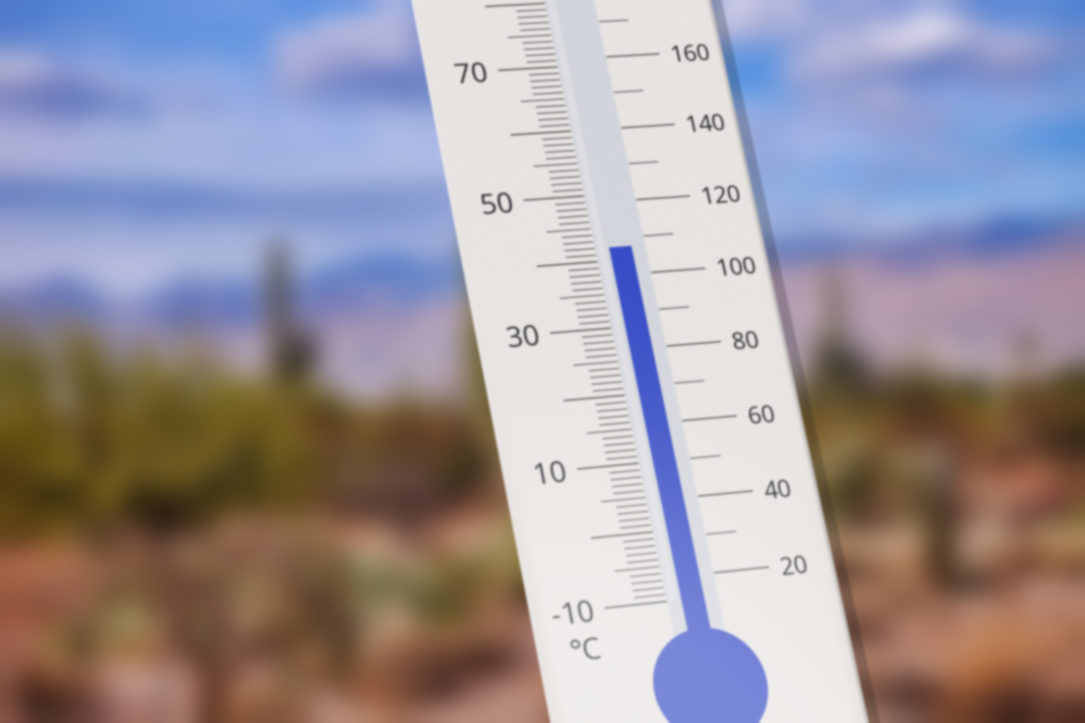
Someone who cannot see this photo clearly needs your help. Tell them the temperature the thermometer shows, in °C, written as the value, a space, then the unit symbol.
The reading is 42 °C
